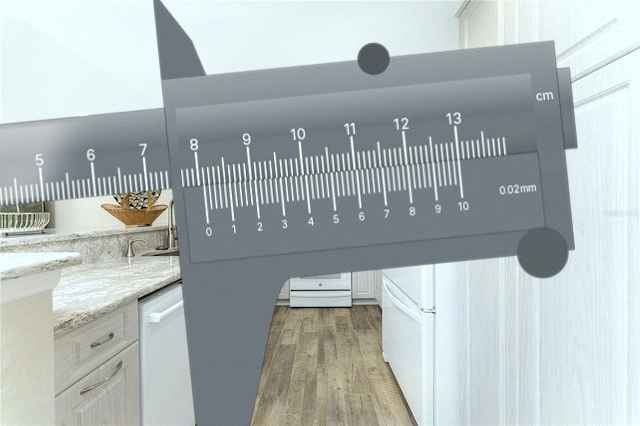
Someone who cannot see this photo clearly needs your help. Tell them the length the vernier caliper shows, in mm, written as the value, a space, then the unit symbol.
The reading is 81.0 mm
